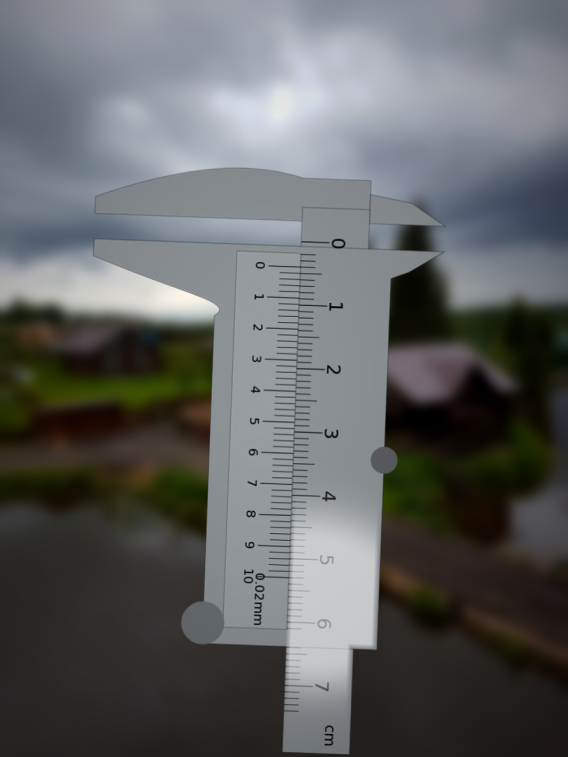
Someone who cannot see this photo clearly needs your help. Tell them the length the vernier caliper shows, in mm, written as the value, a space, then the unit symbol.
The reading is 4.0 mm
